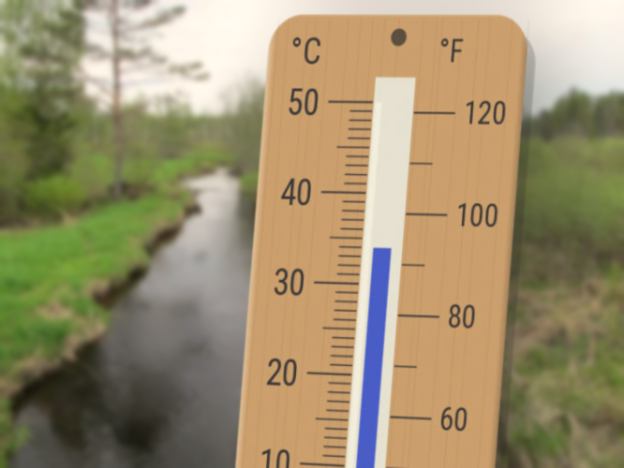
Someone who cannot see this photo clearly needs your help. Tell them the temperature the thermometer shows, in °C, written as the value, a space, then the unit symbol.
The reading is 34 °C
